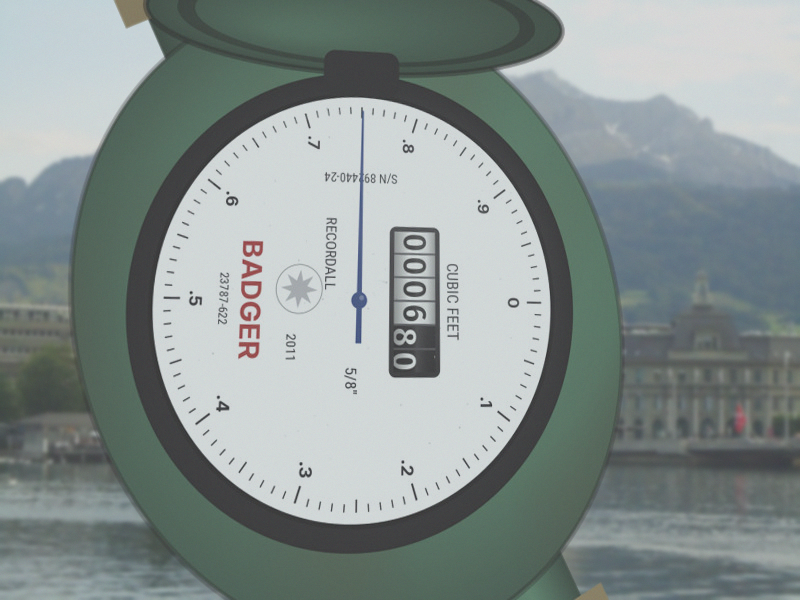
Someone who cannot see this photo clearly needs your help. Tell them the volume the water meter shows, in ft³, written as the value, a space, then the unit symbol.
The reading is 679.75 ft³
